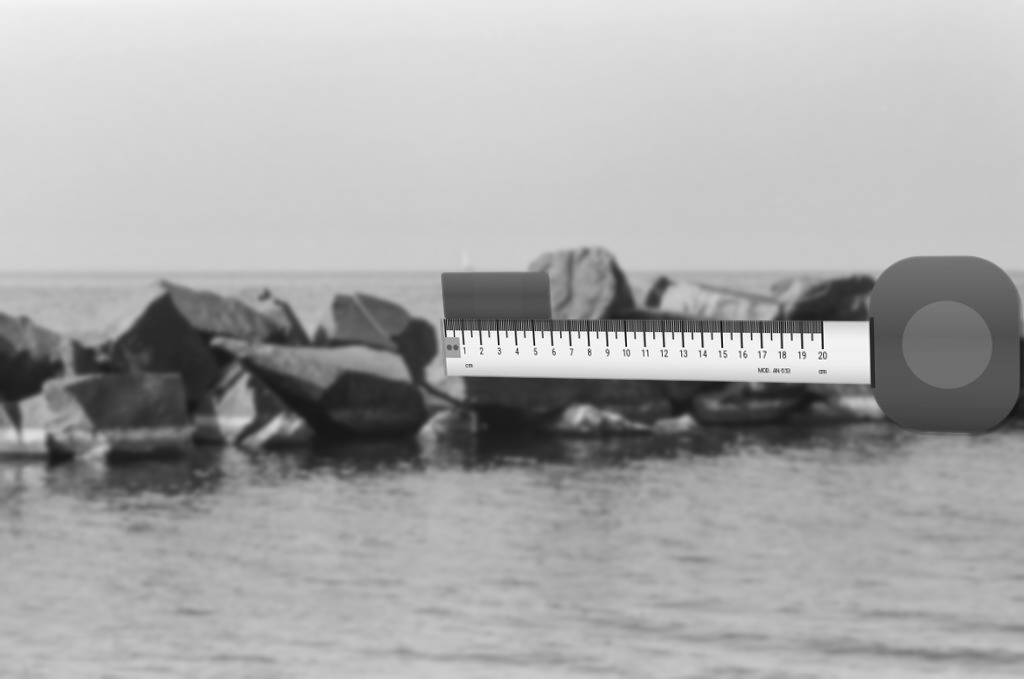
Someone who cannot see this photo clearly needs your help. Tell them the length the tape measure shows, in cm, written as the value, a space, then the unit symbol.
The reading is 6 cm
